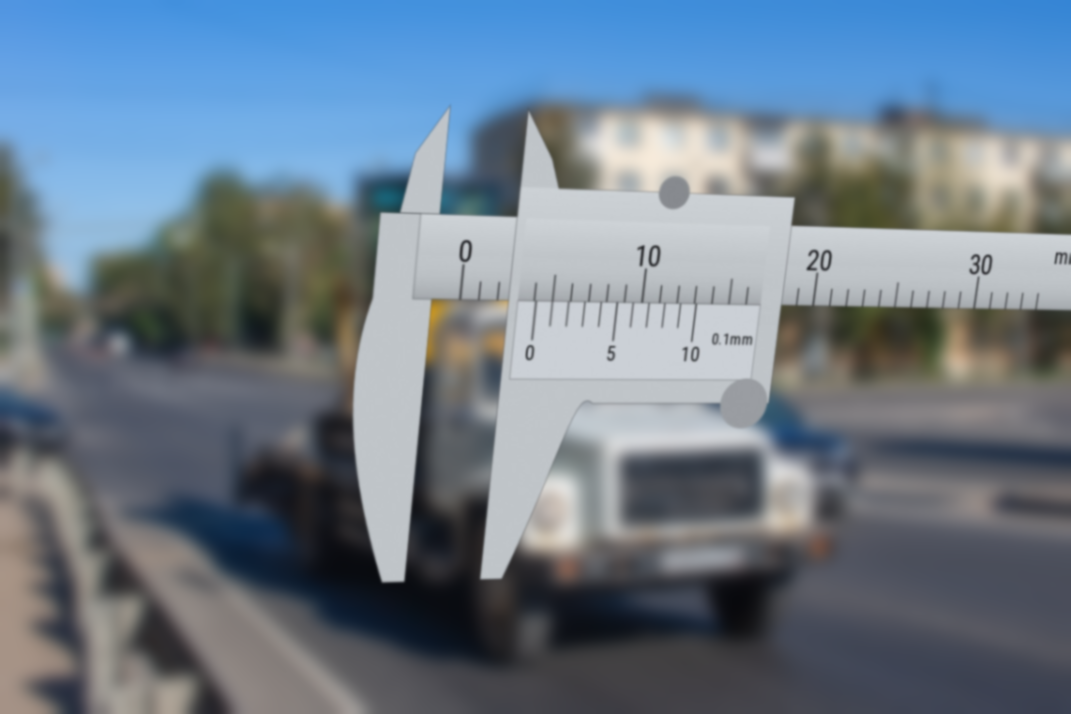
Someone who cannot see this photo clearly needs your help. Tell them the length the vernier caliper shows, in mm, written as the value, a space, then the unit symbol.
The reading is 4.1 mm
